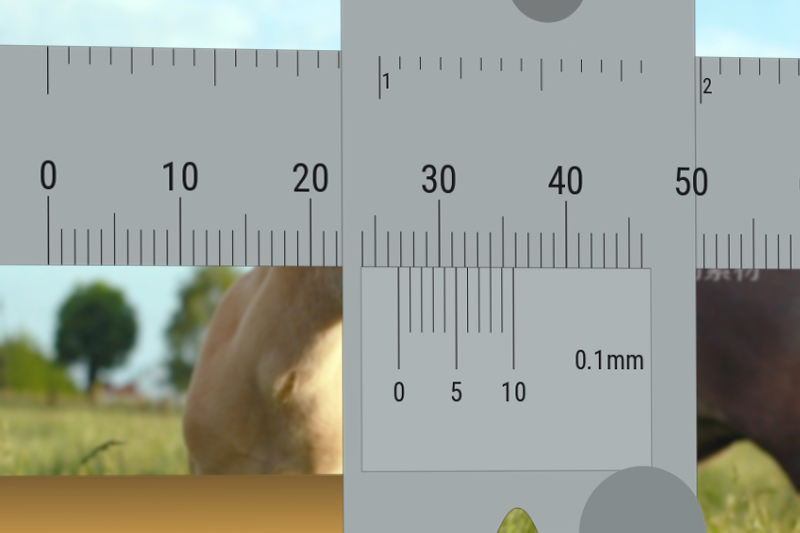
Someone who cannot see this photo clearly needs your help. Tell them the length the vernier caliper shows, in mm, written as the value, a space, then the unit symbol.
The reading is 26.8 mm
